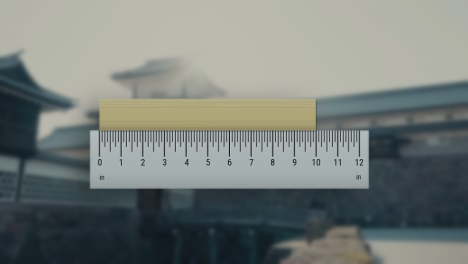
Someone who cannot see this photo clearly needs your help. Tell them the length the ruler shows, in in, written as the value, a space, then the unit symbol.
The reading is 10 in
